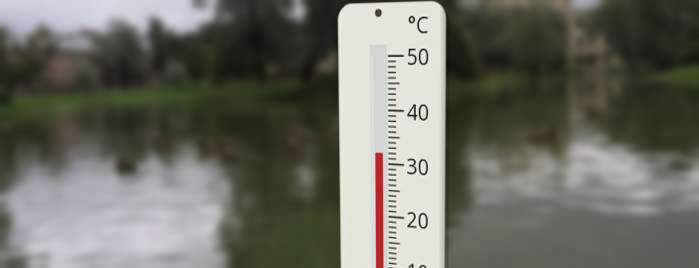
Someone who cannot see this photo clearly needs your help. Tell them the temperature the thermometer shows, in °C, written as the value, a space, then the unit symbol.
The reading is 32 °C
